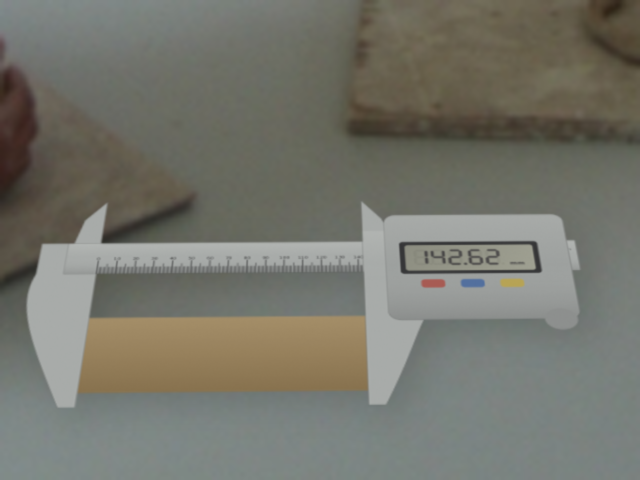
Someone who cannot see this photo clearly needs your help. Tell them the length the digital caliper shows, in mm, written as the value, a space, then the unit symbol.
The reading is 142.62 mm
